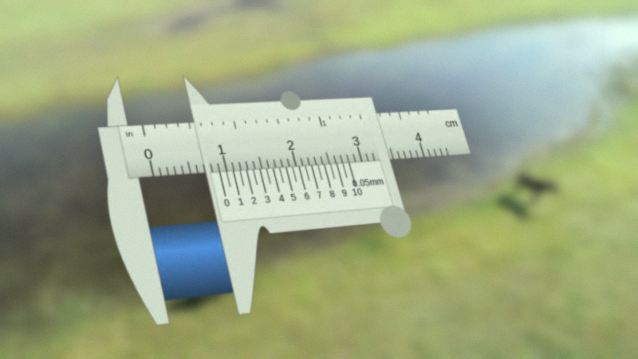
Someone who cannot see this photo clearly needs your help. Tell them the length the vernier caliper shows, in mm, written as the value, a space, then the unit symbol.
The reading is 9.0 mm
